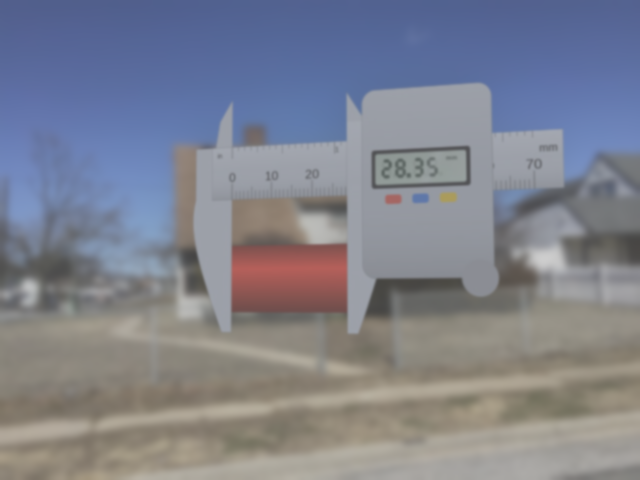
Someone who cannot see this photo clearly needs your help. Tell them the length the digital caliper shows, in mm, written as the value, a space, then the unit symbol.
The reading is 28.35 mm
